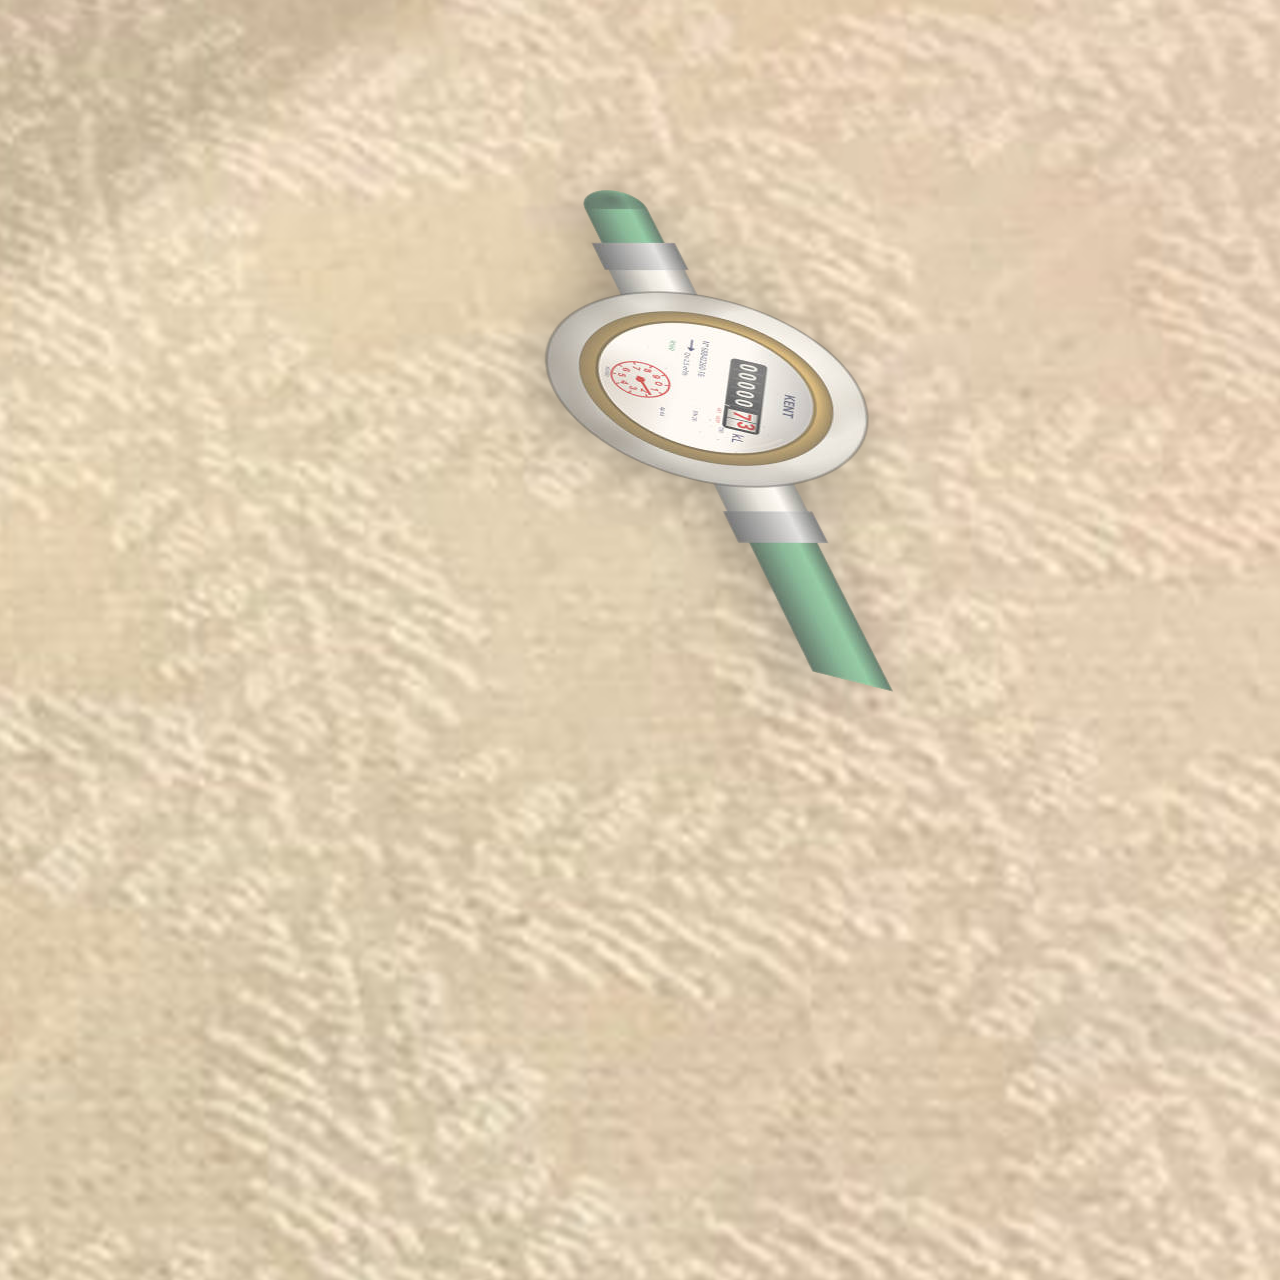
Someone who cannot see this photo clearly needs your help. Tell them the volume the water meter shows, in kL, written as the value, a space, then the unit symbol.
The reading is 0.731 kL
